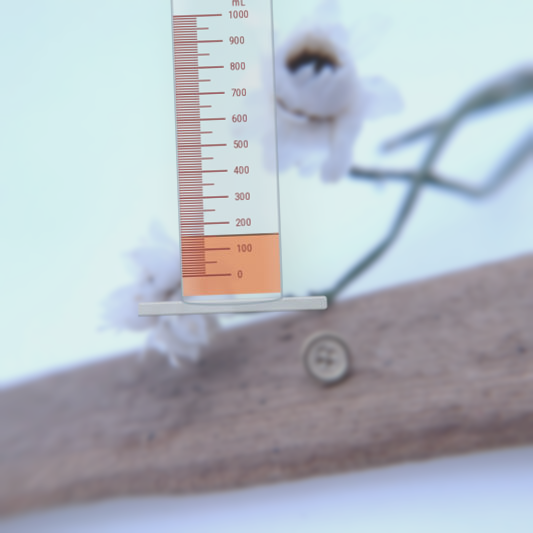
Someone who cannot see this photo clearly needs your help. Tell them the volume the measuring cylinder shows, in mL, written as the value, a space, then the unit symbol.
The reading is 150 mL
